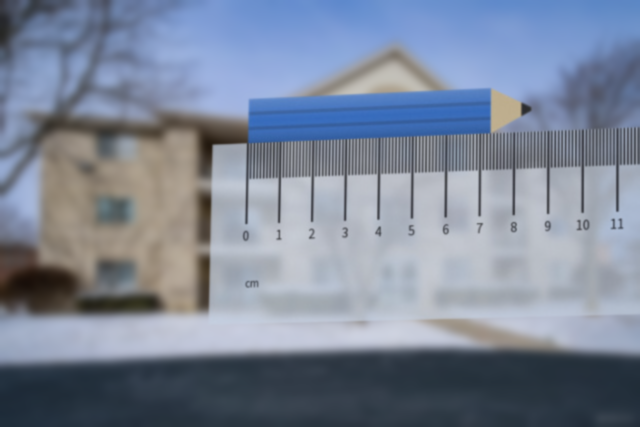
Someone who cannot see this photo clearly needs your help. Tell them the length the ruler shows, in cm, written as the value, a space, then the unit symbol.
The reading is 8.5 cm
